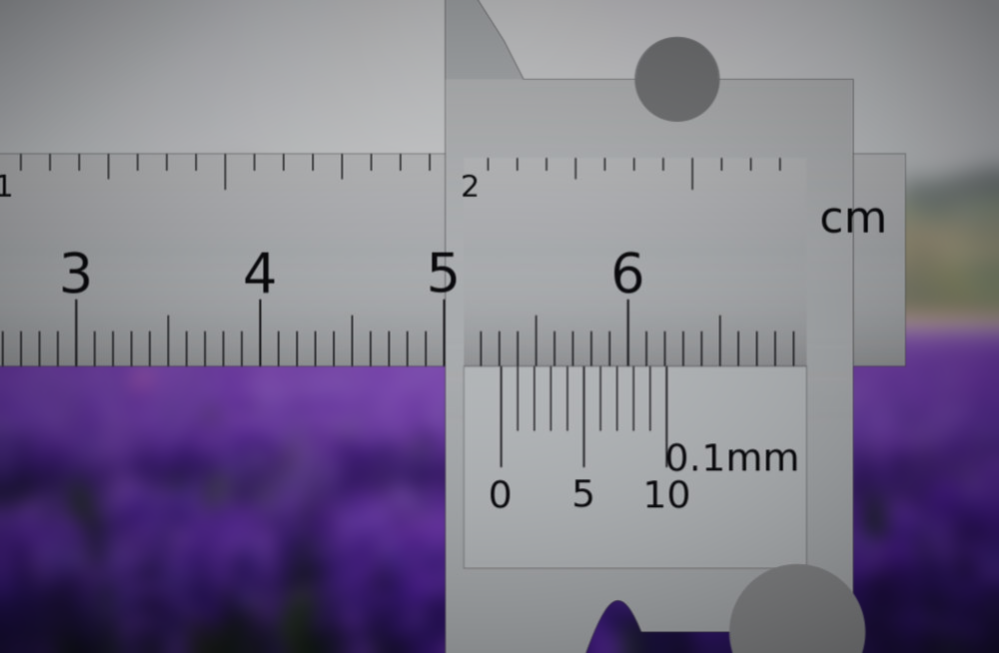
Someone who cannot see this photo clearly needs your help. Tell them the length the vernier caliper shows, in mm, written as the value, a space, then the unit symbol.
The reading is 53.1 mm
